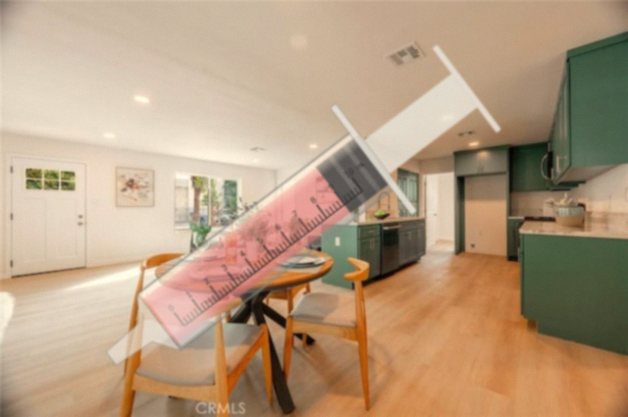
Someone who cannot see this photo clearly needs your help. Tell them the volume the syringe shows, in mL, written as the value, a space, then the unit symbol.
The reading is 9 mL
